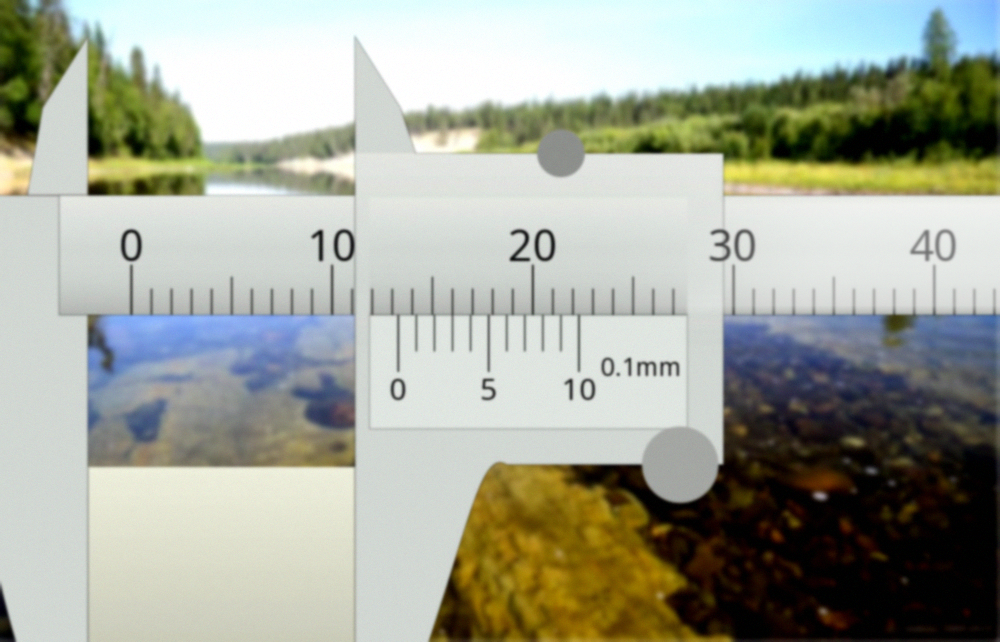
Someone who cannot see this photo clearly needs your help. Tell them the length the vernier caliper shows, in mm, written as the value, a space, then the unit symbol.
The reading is 13.3 mm
